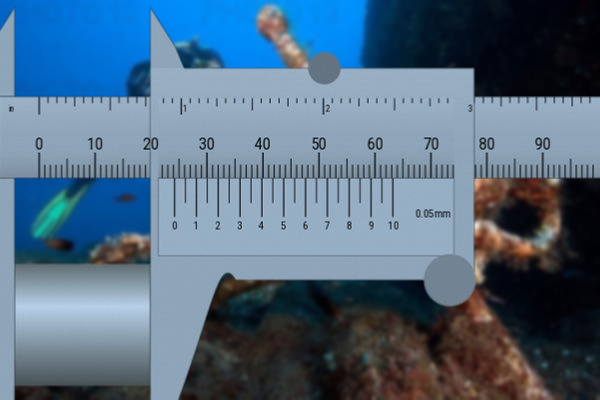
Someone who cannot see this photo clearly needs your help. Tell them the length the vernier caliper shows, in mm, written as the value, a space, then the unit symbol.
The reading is 24.2 mm
